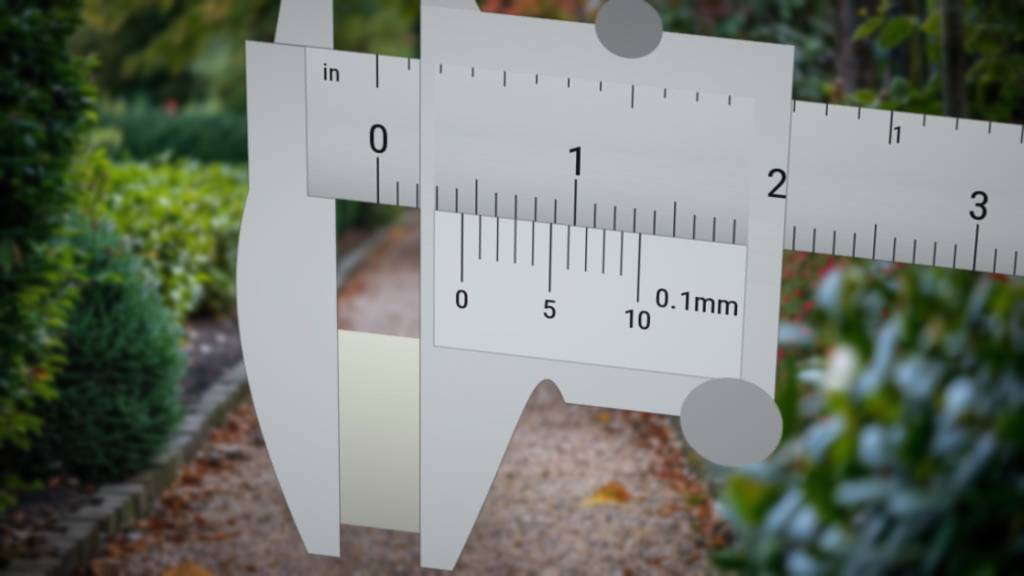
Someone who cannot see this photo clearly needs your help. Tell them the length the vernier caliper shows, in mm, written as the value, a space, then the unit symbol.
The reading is 4.3 mm
